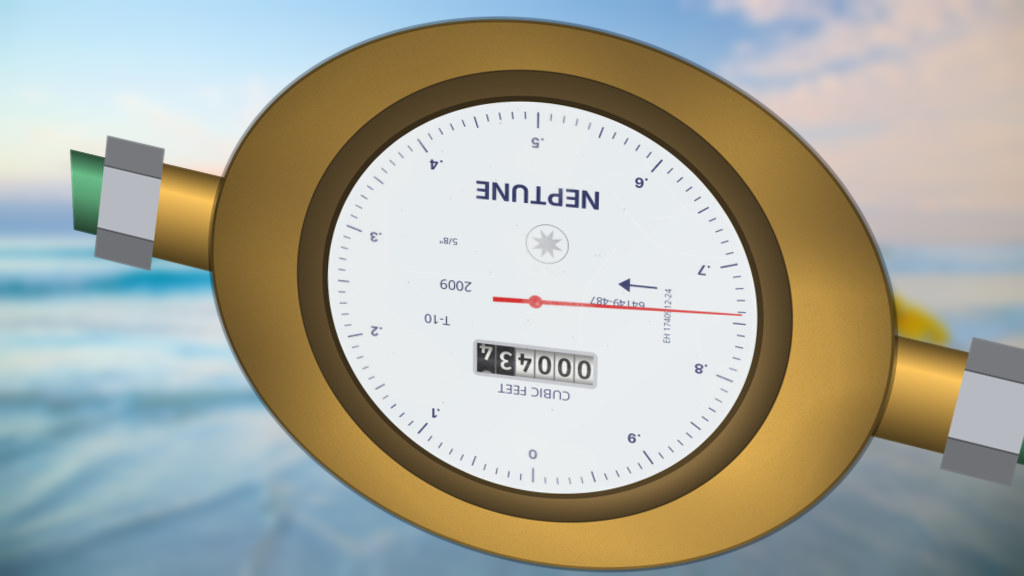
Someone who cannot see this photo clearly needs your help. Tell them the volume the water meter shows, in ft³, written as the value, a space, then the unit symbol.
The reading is 433.74 ft³
